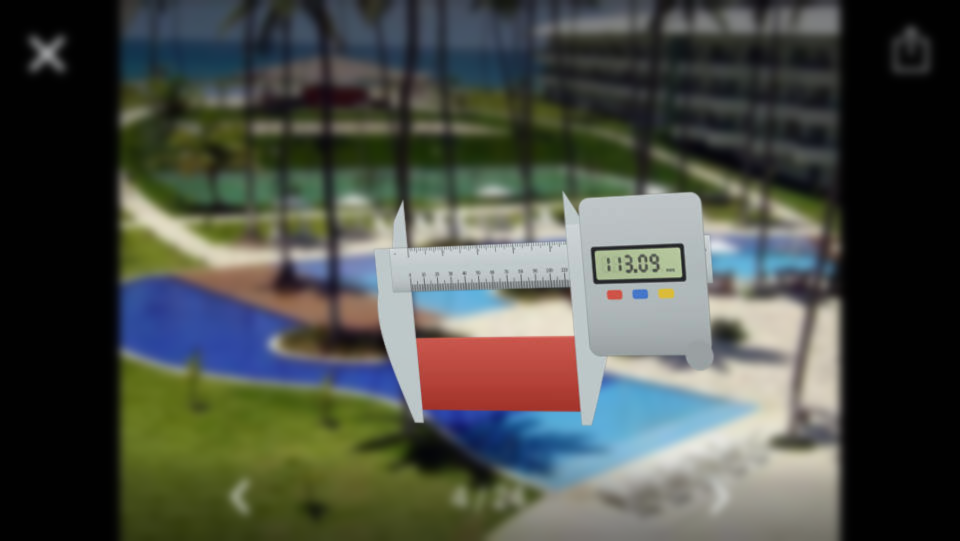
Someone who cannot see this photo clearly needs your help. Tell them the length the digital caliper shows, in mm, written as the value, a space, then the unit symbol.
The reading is 113.09 mm
